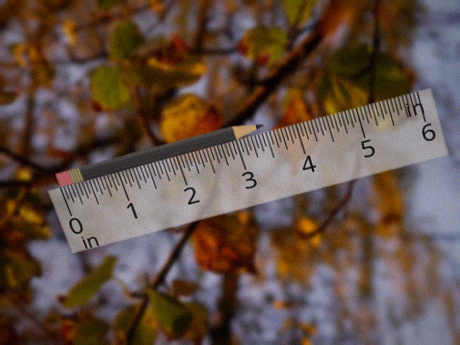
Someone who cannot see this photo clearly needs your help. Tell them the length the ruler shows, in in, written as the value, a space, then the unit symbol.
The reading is 3.5 in
